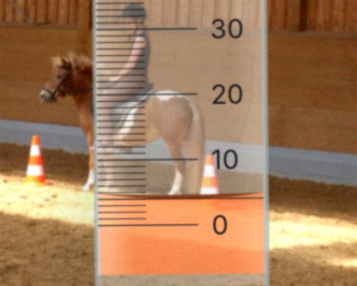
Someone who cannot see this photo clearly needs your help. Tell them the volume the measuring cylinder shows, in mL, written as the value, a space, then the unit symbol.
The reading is 4 mL
